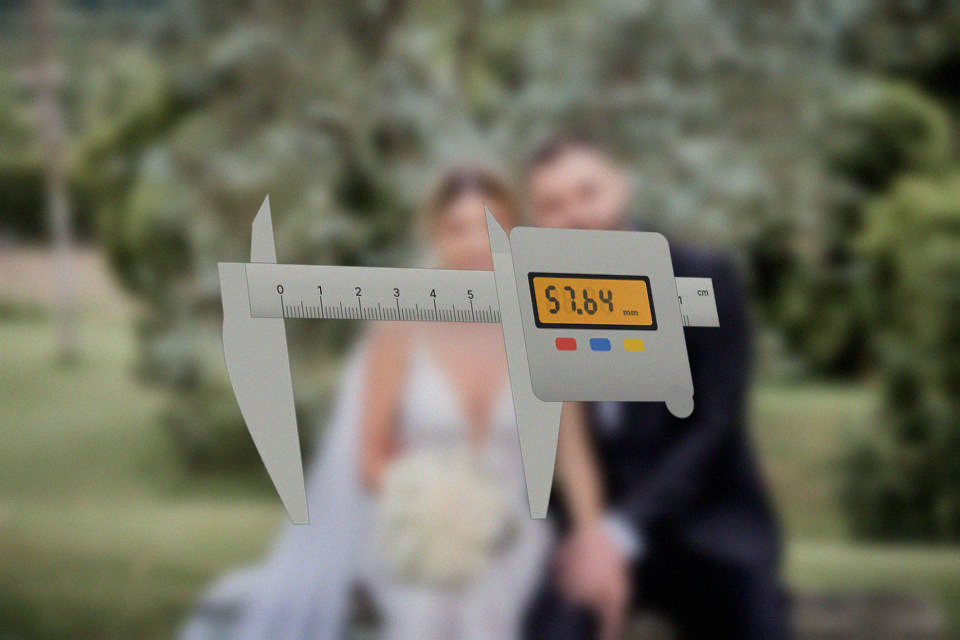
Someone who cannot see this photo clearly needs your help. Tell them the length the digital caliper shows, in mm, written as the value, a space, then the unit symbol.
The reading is 57.64 mm
